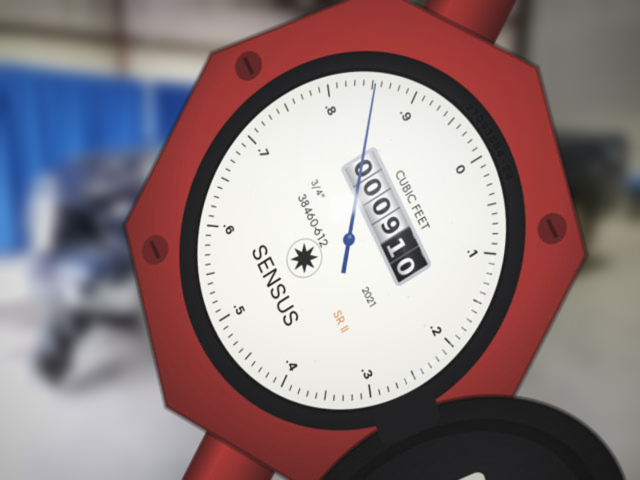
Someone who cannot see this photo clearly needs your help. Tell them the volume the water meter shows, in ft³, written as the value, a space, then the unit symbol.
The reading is 909.85 ft³
